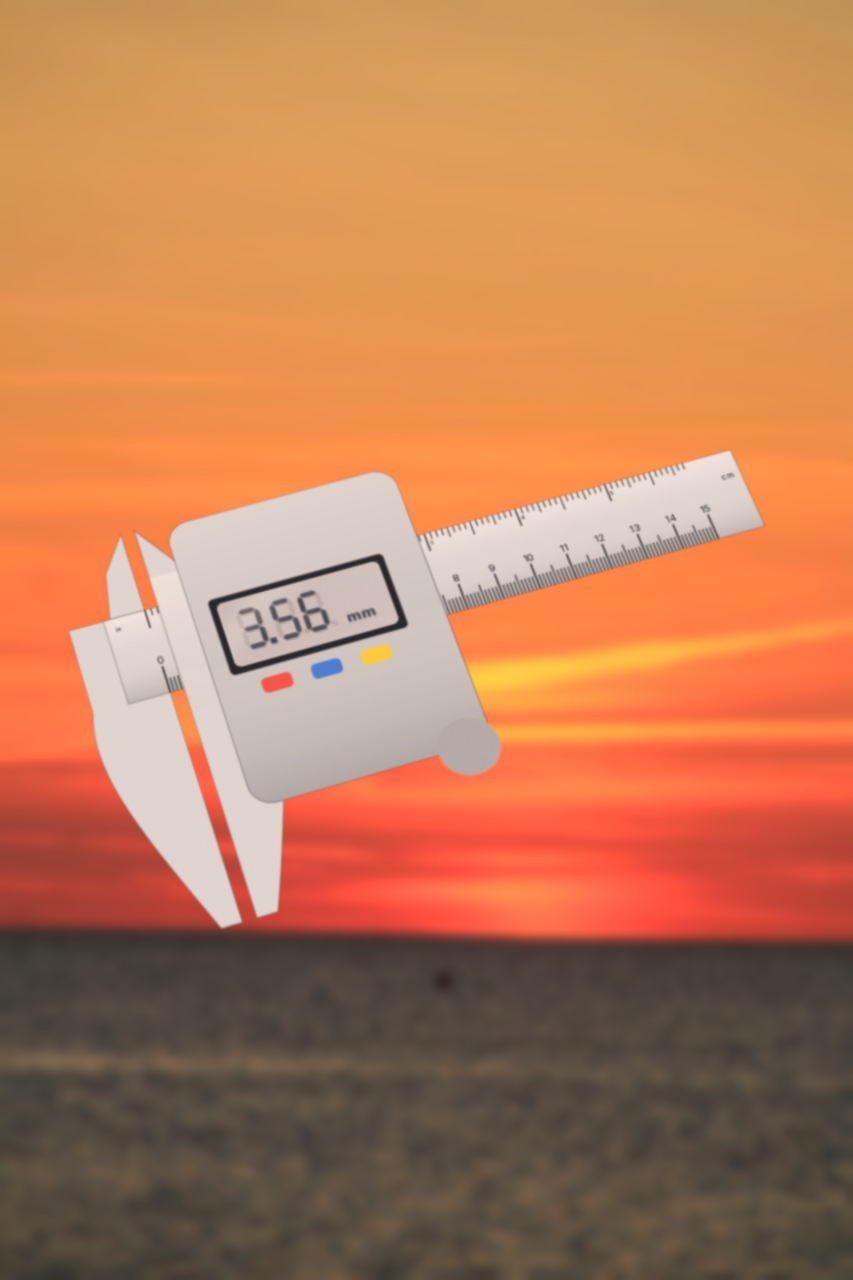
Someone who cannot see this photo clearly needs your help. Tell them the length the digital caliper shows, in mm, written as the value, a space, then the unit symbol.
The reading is 3.56 mm
